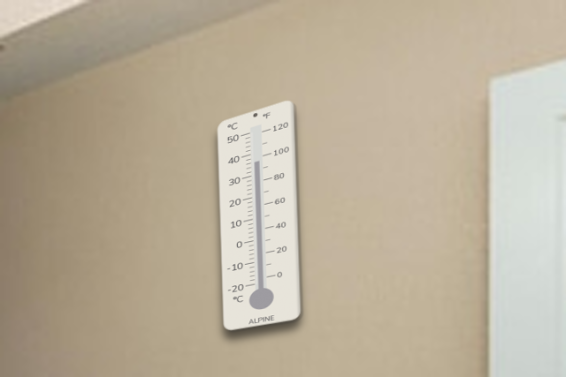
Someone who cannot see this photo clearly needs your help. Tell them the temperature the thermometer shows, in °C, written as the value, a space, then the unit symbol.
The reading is 36 °C
